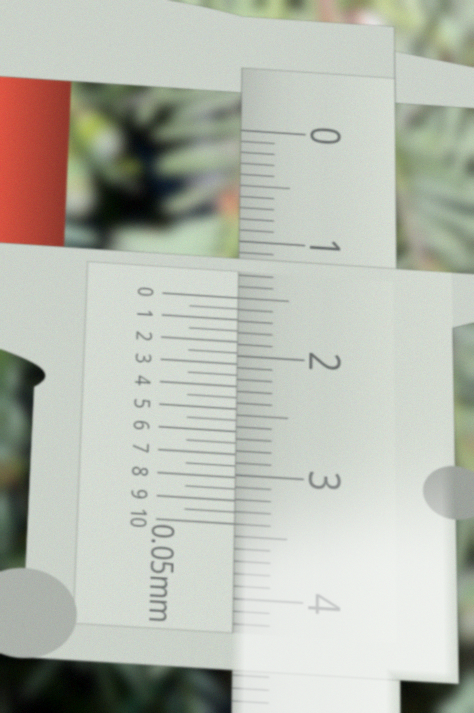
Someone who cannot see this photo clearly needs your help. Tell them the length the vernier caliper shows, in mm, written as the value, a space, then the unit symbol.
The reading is 15.0 mm
